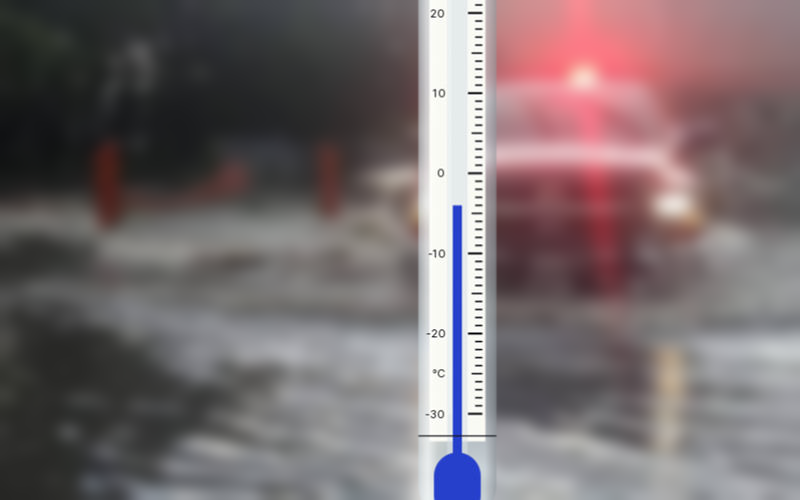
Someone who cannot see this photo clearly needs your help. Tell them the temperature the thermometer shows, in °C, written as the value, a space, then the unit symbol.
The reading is -4 °C
